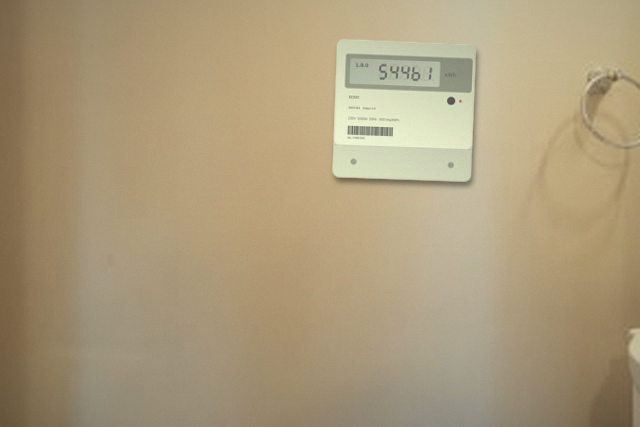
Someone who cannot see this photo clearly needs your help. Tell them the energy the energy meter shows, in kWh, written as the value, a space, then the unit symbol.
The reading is 54461 kWh
